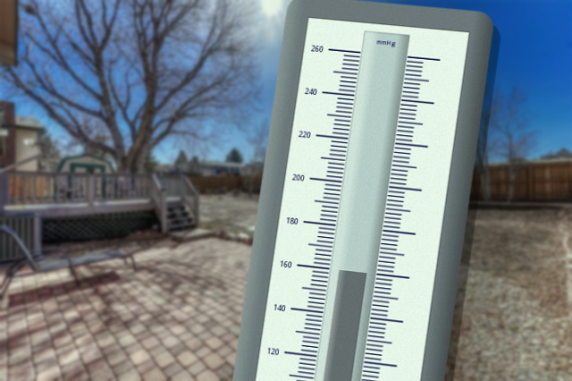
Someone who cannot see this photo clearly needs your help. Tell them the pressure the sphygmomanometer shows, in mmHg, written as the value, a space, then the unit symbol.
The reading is 160 mmHg
